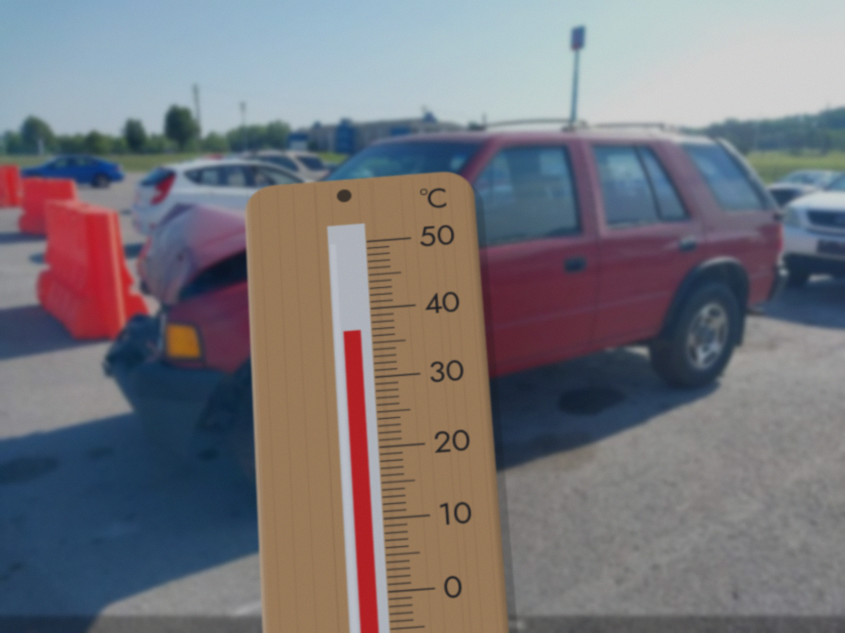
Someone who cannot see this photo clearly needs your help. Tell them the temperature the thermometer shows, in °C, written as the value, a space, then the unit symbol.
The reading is 37 °C
